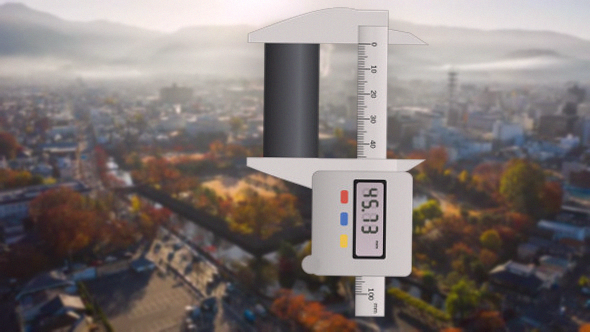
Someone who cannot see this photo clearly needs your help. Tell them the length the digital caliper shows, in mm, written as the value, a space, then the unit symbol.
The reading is 45.73 mm
